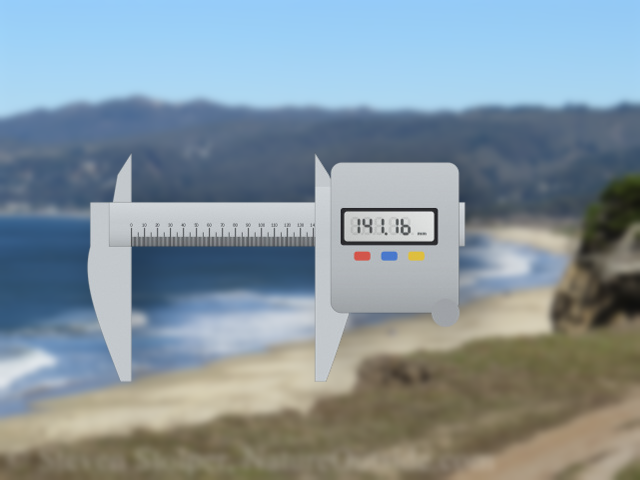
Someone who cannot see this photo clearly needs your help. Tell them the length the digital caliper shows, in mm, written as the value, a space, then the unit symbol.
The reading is 141.16 mm
